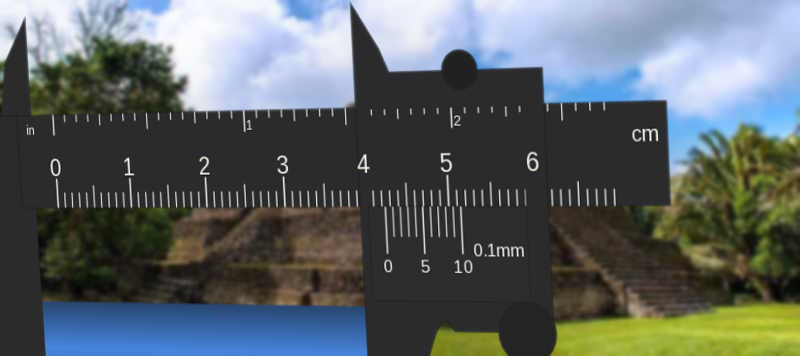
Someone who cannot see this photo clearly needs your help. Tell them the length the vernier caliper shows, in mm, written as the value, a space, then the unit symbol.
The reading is 42.4 mm
